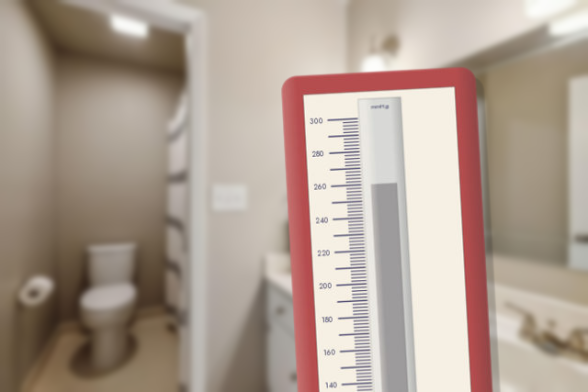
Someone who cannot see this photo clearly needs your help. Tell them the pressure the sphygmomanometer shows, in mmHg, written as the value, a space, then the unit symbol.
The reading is 260 mmHg
